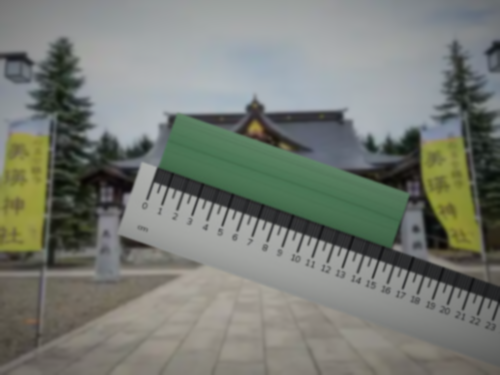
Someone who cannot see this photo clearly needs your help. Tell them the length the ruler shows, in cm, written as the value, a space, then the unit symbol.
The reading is 15.5 cm
